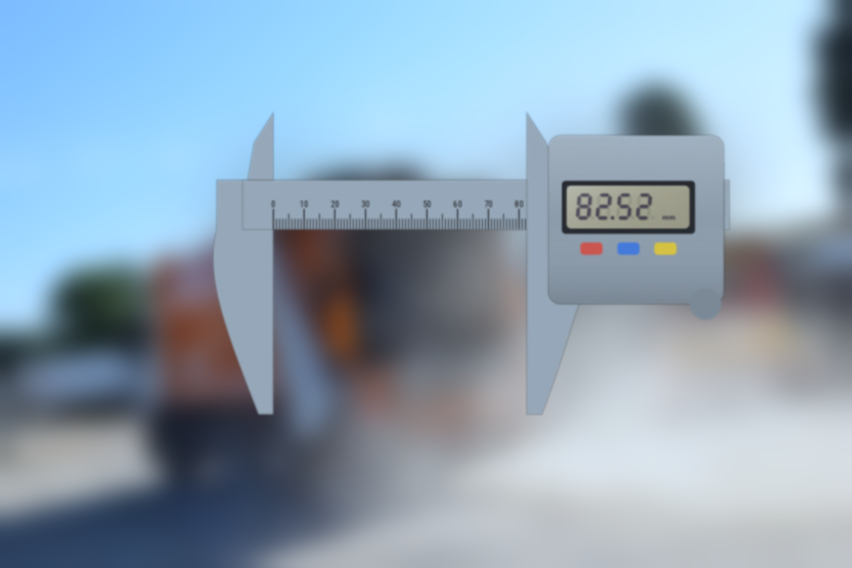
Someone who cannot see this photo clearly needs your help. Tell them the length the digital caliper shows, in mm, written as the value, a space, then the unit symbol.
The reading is 82.52 mm
